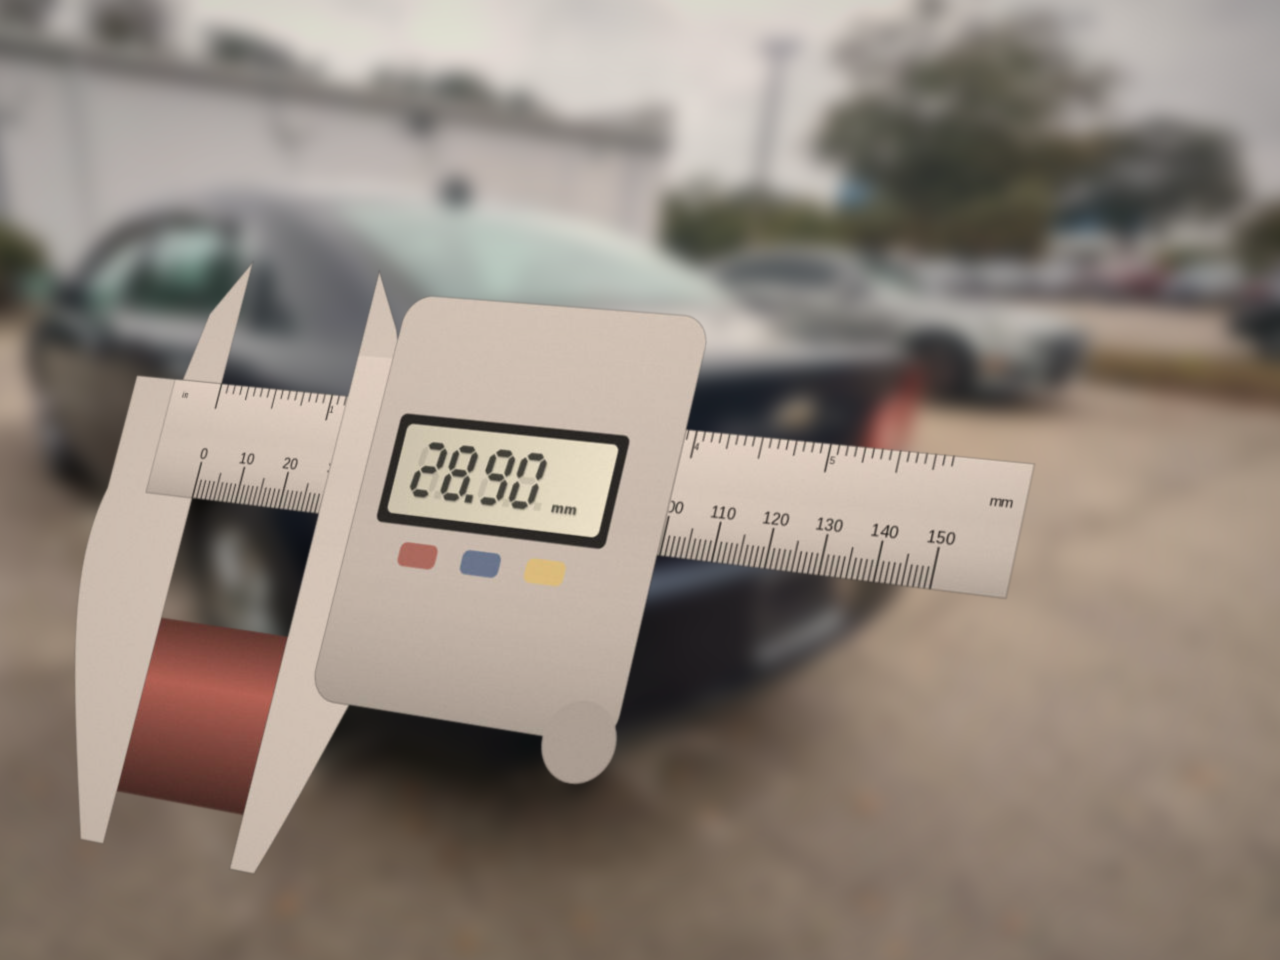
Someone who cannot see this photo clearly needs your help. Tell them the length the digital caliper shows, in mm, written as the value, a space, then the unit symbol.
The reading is 28.90 mm
